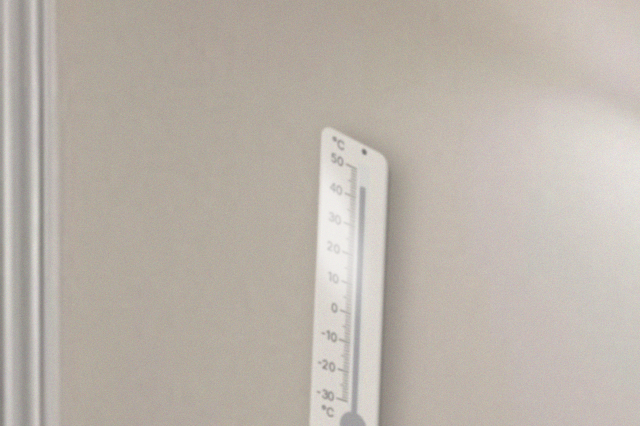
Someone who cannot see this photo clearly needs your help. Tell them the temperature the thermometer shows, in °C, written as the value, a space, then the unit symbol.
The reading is 45 °C
